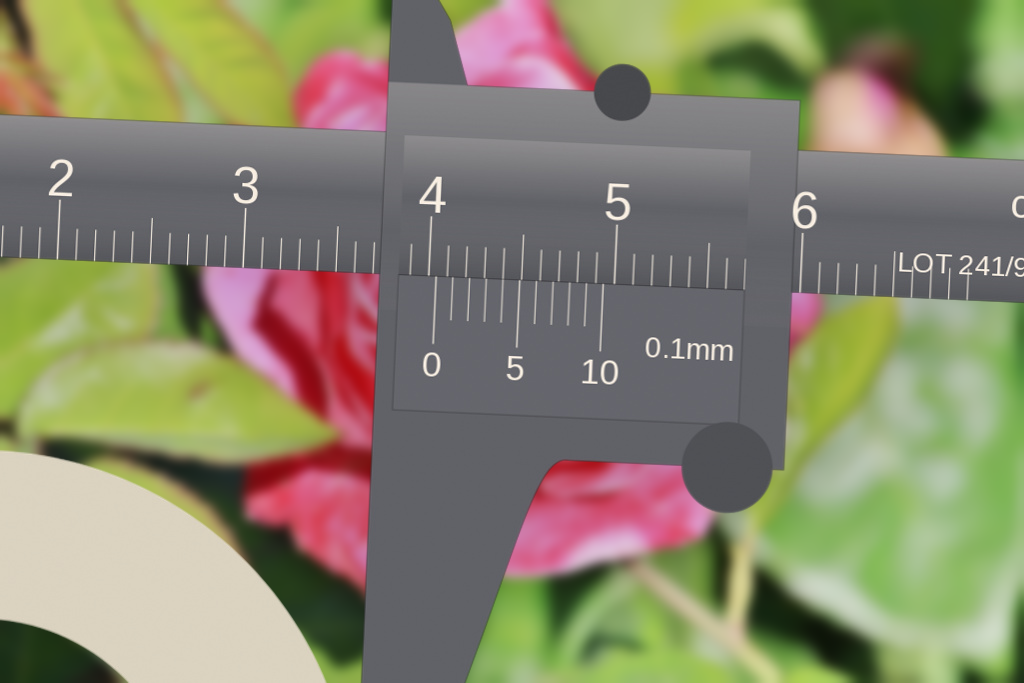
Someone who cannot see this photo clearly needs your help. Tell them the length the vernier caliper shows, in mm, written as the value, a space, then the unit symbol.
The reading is 40.4 mm
